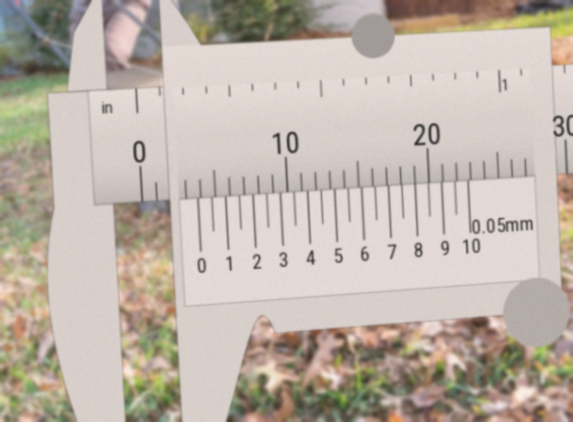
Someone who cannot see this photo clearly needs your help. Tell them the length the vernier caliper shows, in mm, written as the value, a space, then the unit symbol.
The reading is 3.8 mm
